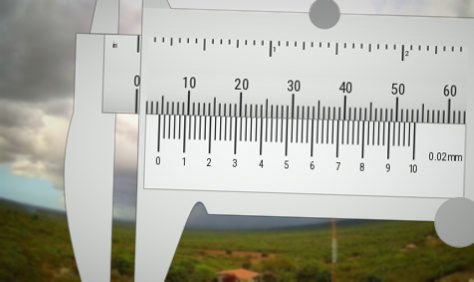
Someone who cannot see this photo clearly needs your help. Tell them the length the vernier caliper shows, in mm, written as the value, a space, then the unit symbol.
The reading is 4.5 mm
